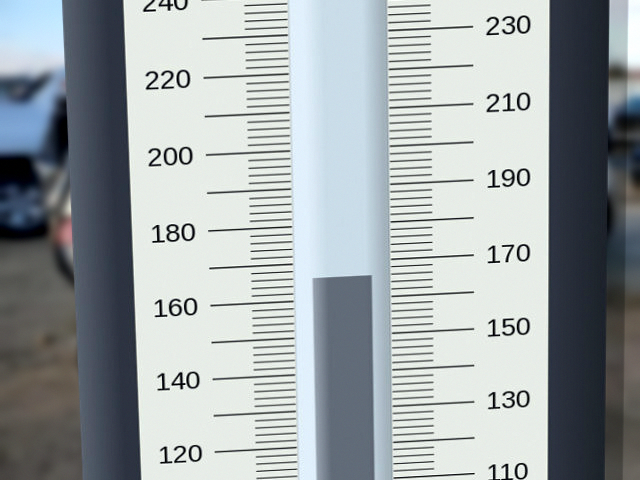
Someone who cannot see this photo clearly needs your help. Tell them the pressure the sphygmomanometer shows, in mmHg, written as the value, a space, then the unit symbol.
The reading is 166 mmHg
